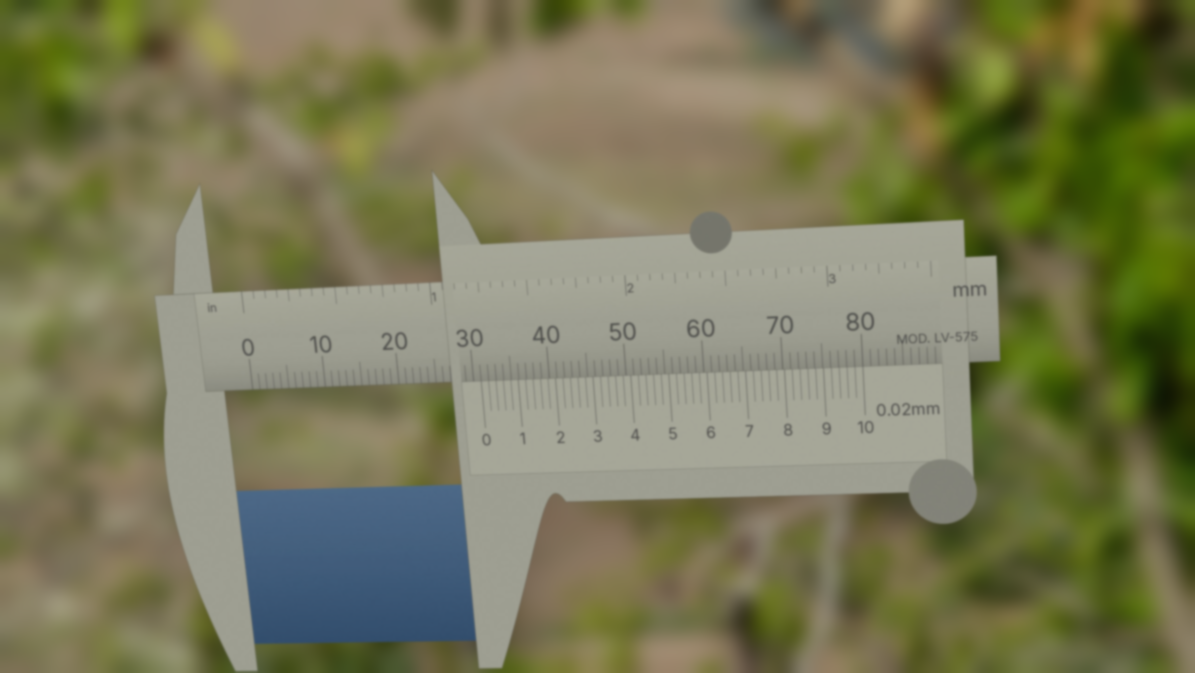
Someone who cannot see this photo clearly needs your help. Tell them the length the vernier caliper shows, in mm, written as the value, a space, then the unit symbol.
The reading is 31.0 mm
